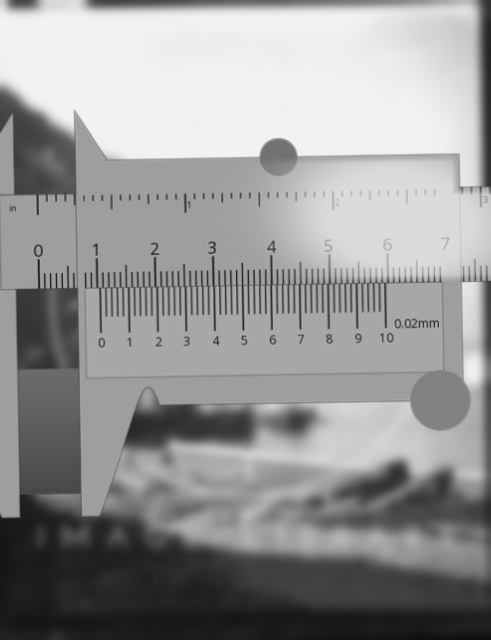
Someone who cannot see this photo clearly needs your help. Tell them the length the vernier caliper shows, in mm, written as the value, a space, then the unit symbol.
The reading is 10.5 mm
